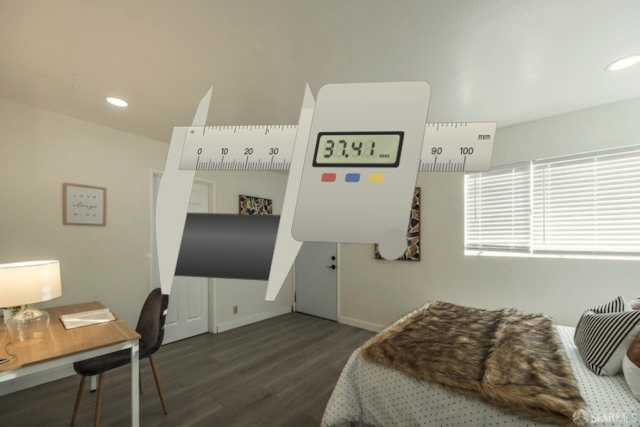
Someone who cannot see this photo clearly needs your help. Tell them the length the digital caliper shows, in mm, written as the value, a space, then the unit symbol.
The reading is 37.41 mm
